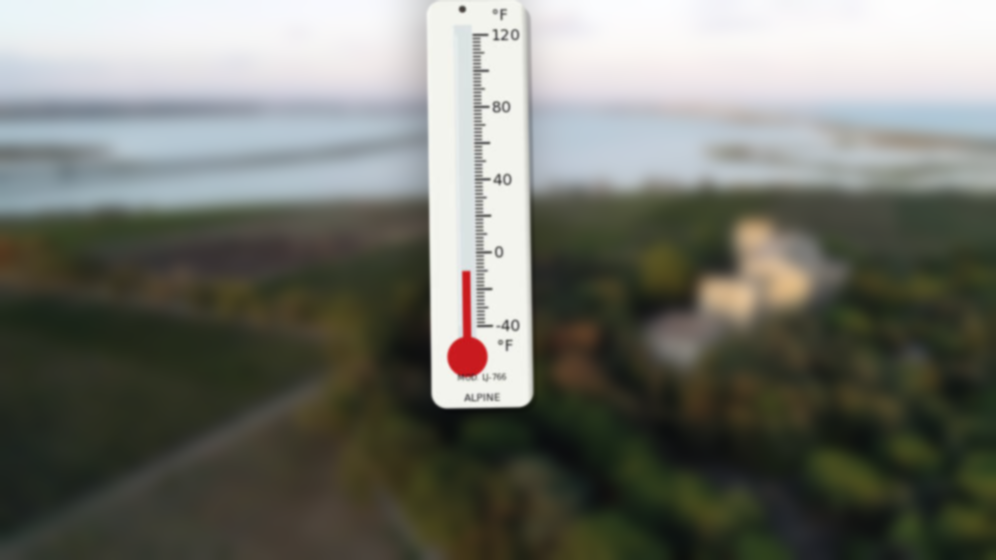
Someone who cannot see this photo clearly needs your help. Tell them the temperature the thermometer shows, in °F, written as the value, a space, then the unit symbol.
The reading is -10 °F
